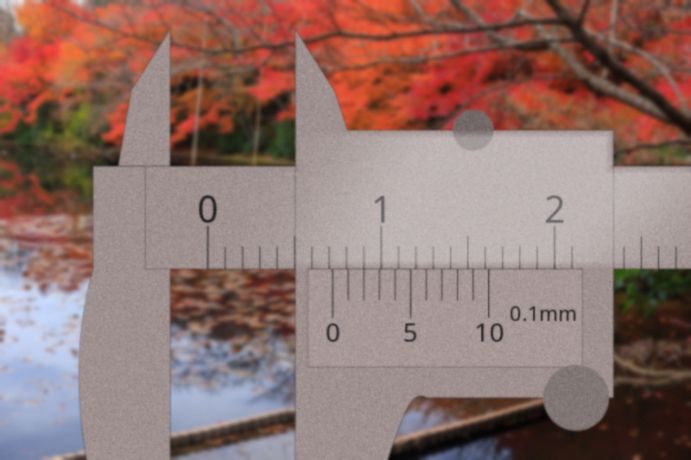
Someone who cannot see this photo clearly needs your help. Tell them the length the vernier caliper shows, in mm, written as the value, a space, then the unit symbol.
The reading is 7.2 mm
